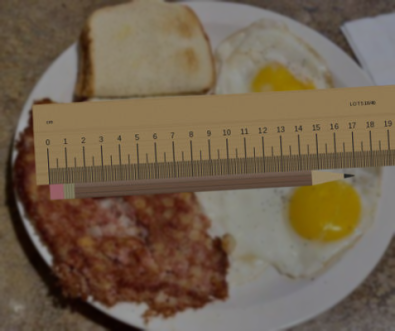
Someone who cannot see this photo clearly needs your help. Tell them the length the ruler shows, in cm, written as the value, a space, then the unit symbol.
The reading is 17 cm
